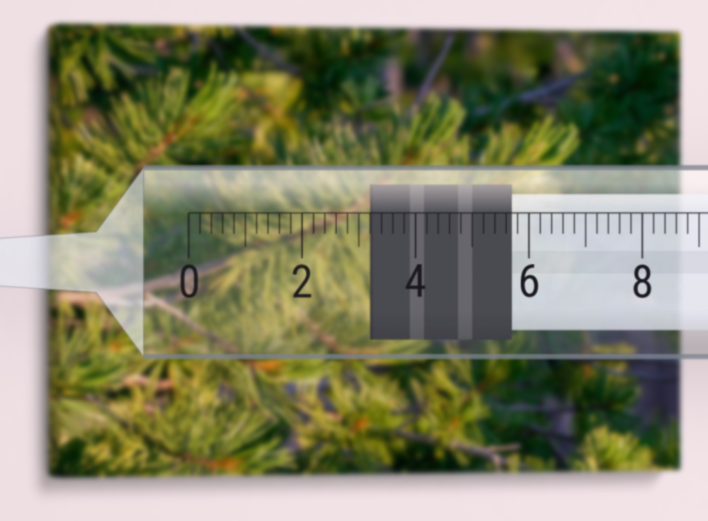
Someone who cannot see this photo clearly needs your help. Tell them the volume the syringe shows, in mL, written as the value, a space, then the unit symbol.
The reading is 3.2 mL
